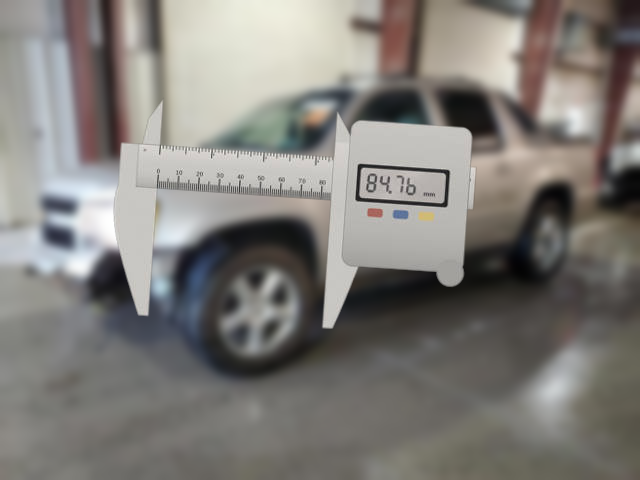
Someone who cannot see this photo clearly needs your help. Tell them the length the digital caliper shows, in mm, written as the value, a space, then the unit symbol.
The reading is 84.76 mm
